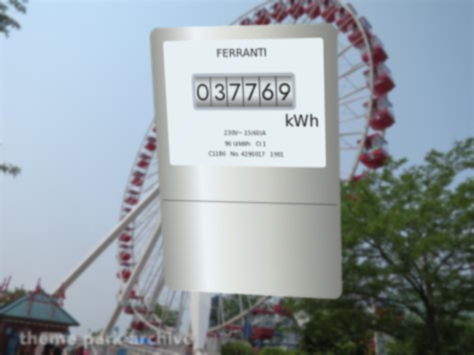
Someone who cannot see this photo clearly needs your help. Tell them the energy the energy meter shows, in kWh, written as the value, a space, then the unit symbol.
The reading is 37769 kWh
